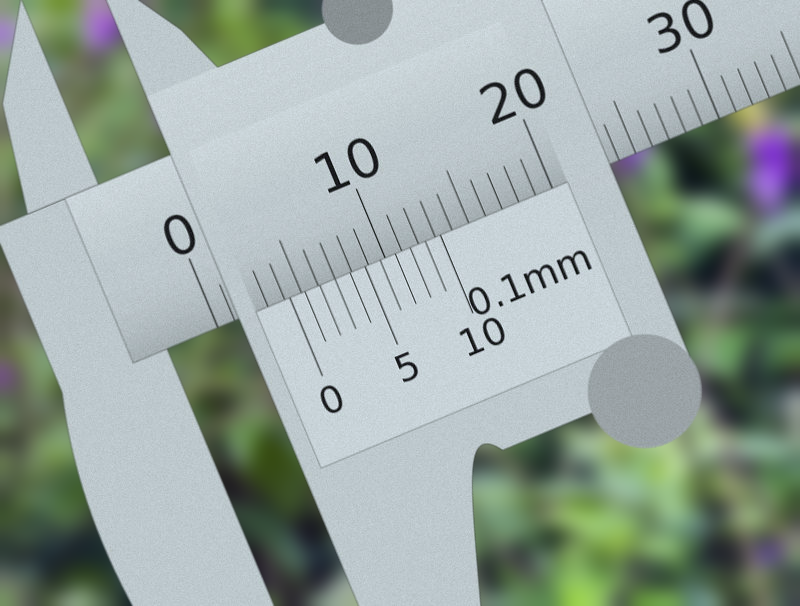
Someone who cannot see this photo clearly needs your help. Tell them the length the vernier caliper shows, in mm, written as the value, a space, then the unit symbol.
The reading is 4.3 mm
